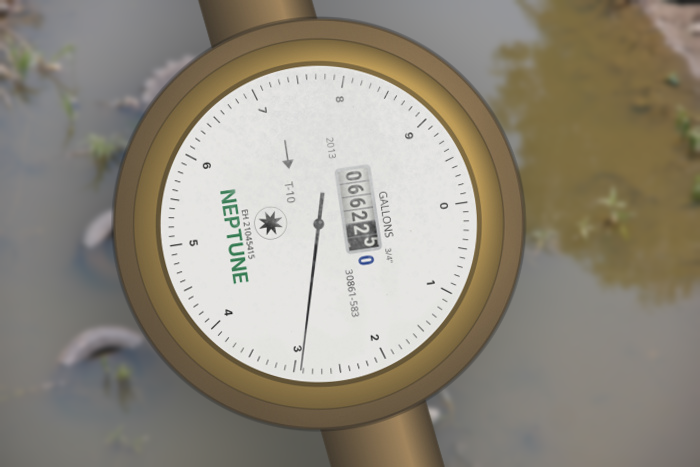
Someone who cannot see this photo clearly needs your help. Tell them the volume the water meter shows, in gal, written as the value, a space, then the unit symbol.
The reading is 662252.9 gal
